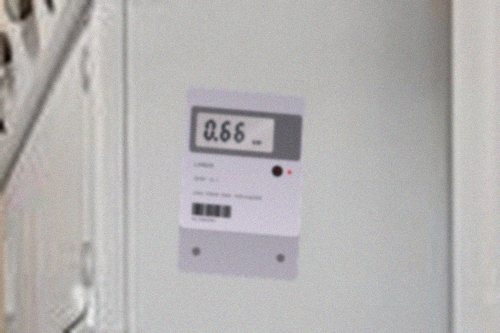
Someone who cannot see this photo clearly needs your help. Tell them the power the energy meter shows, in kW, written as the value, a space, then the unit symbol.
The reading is 0.66 kW
